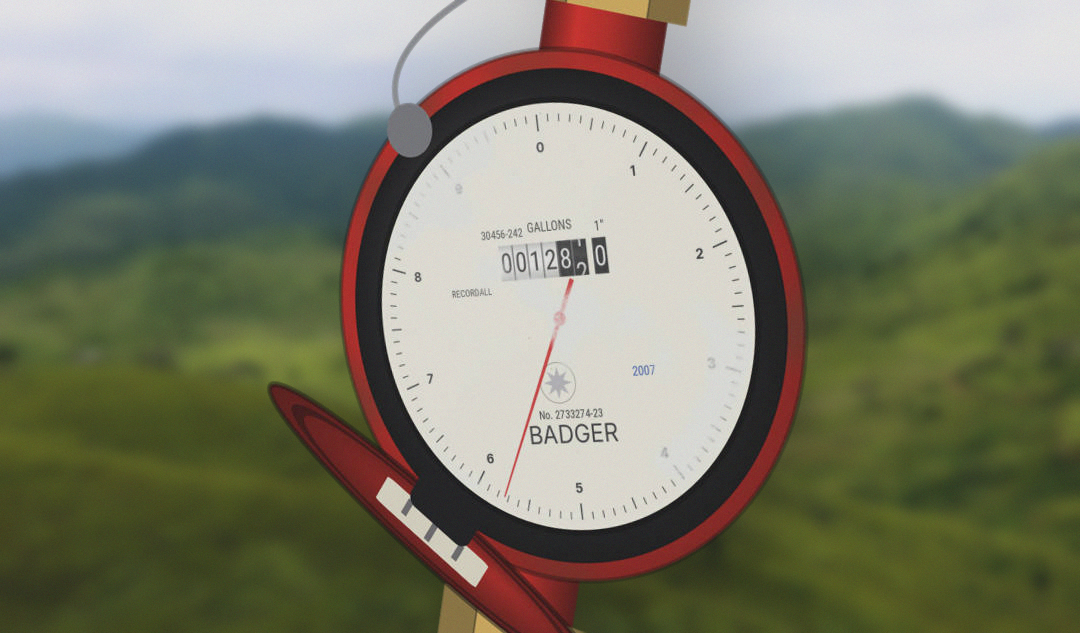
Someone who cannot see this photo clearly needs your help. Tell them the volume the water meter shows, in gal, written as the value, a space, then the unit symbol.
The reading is 12815.7 gal
